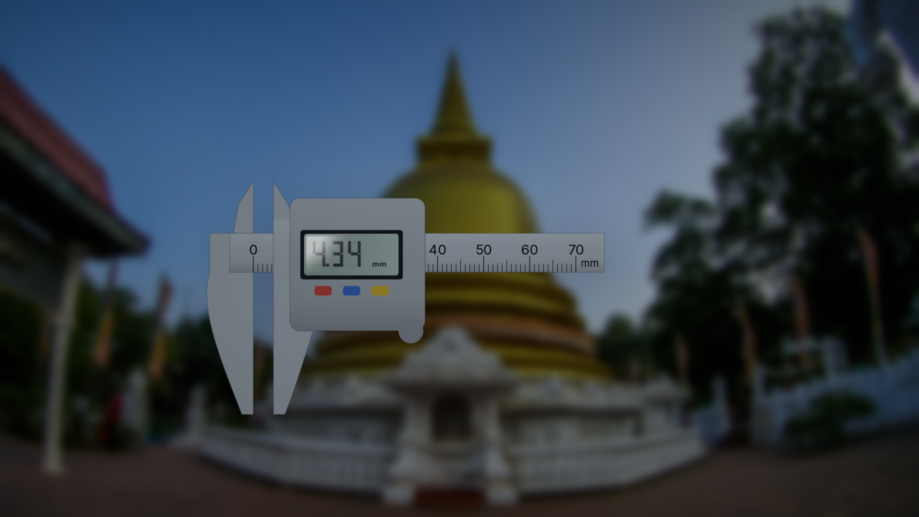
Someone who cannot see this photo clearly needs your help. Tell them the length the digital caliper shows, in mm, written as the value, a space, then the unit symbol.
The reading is 4.34 mm
